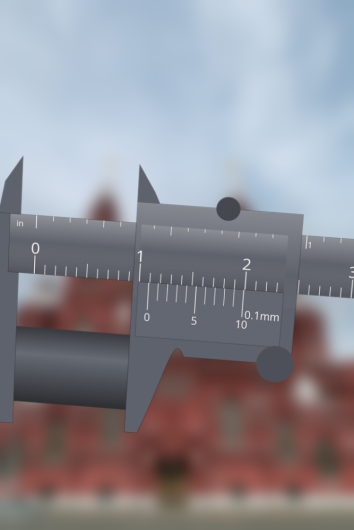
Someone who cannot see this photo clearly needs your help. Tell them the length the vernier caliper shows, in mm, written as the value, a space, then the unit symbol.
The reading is 10.9 mm
